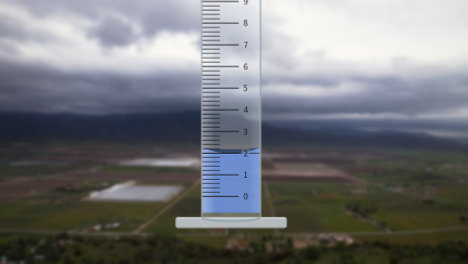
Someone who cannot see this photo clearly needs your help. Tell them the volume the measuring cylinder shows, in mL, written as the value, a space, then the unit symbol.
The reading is 2 mL
